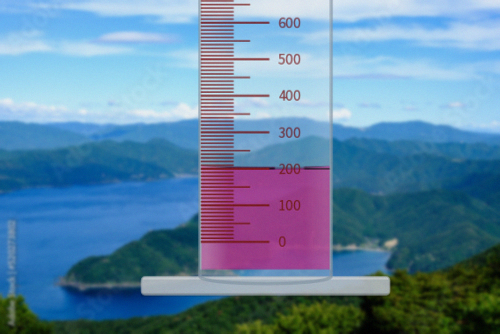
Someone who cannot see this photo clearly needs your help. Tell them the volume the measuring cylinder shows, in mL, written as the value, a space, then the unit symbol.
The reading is 200 mL
